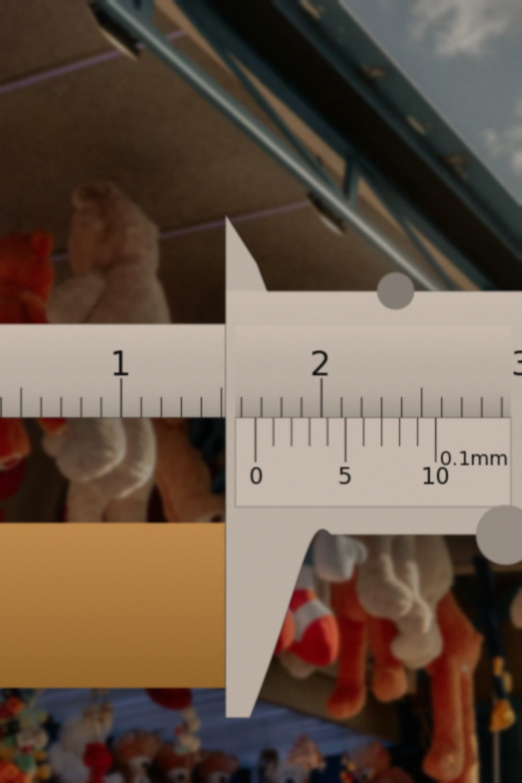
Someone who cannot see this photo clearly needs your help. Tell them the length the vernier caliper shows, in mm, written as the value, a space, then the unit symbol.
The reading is 16.7 mm
